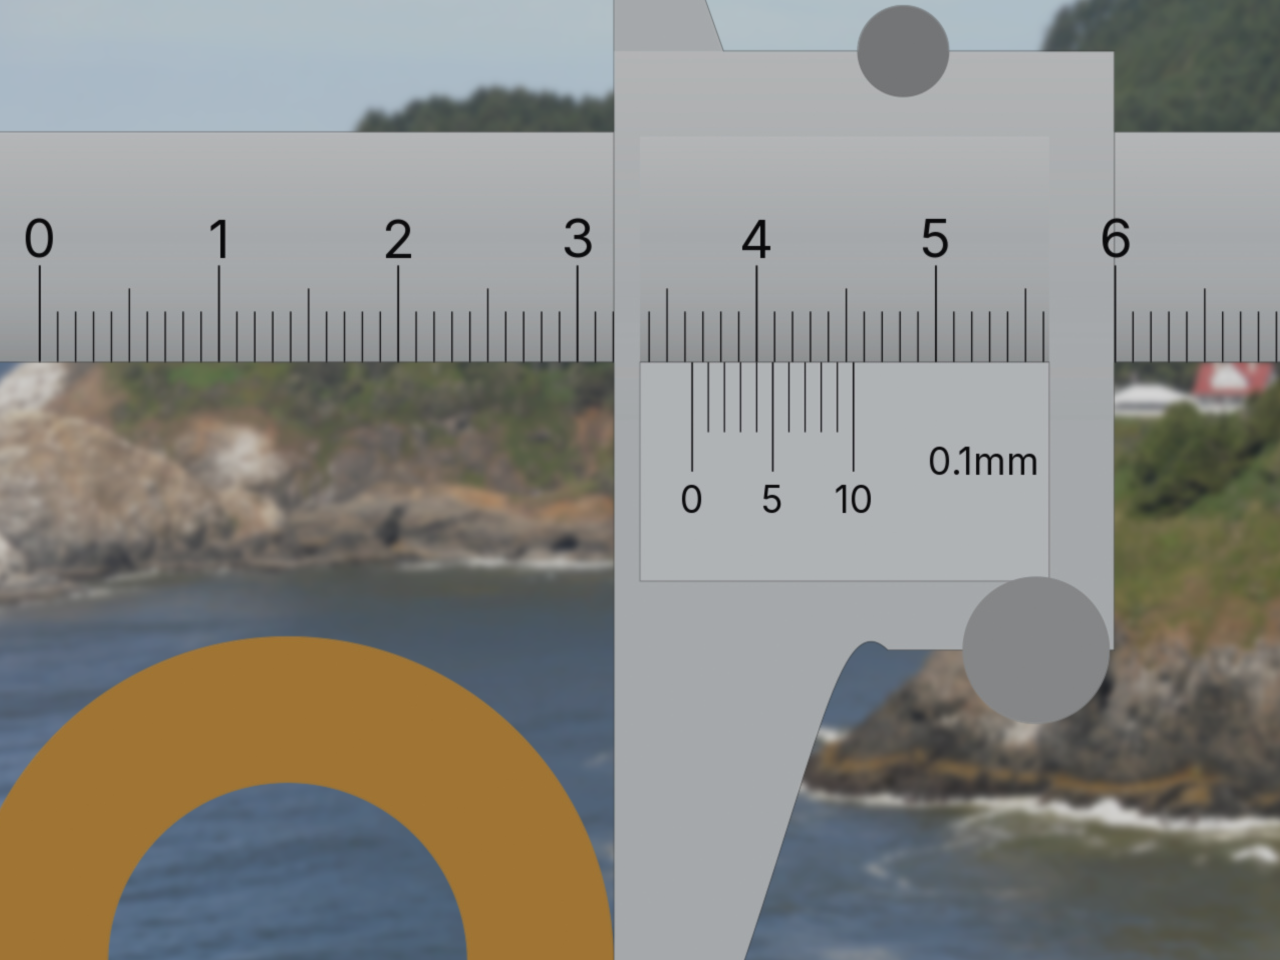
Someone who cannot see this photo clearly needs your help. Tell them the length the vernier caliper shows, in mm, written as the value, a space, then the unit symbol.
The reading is 36.4 mm
